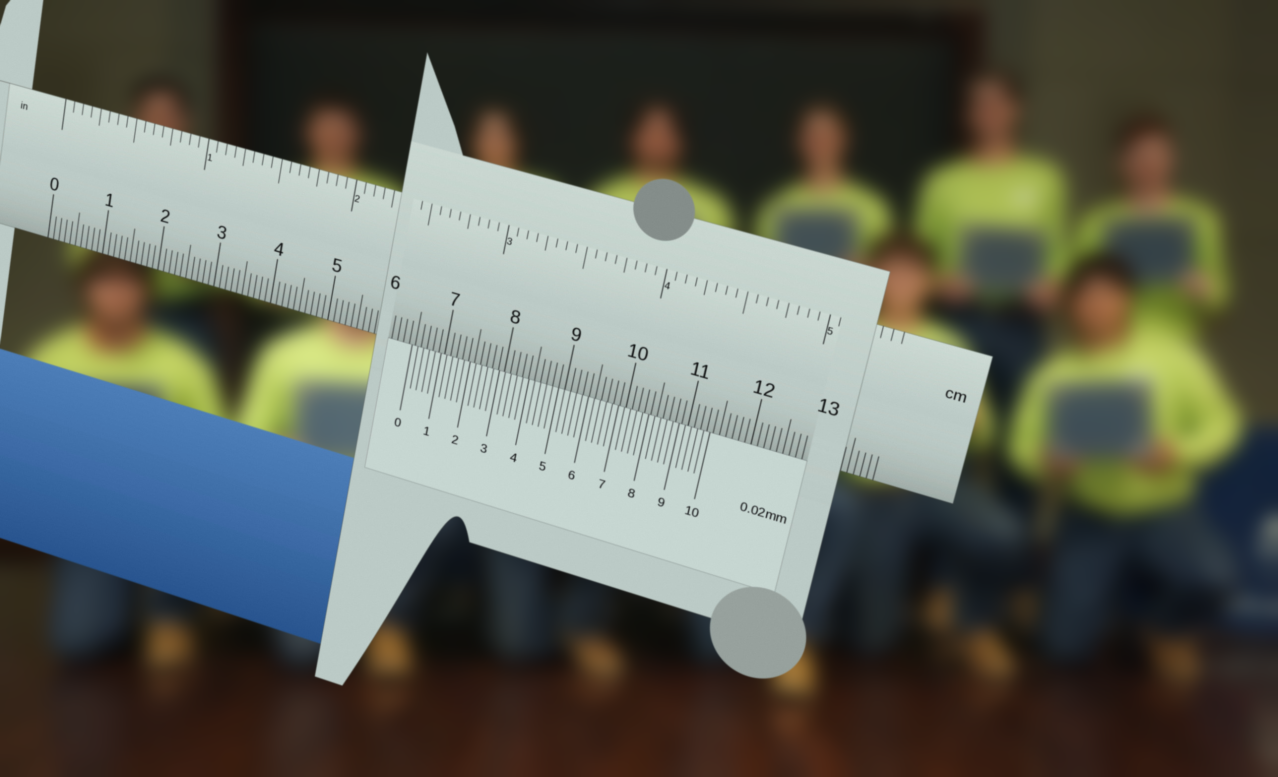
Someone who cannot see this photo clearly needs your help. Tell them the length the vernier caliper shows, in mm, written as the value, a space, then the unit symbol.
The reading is 64.5 mm
